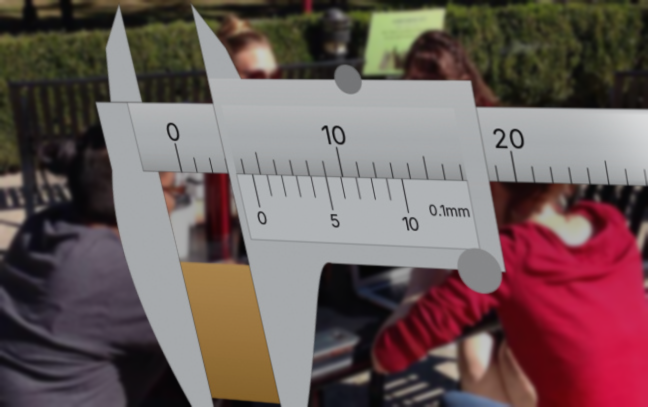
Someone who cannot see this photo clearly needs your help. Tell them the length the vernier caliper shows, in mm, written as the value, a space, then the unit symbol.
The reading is 4.5 mm
